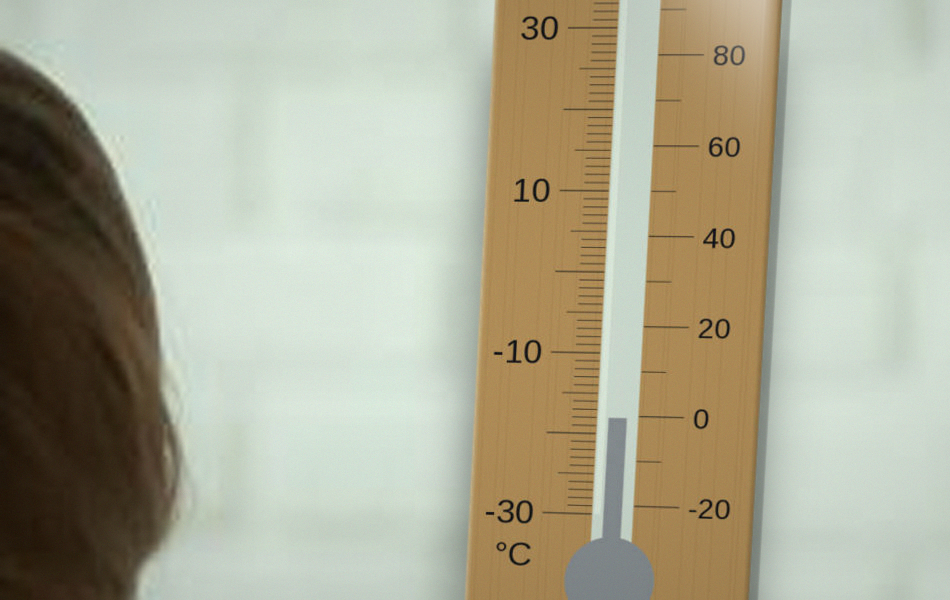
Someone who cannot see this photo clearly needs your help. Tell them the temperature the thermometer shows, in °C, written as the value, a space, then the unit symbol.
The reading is -18 °C
